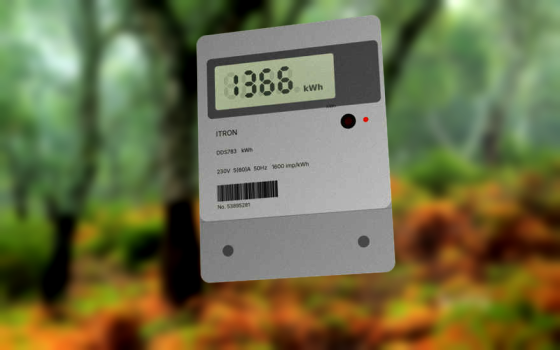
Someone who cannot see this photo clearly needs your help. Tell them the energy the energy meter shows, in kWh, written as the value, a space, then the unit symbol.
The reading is 1366 kWh
